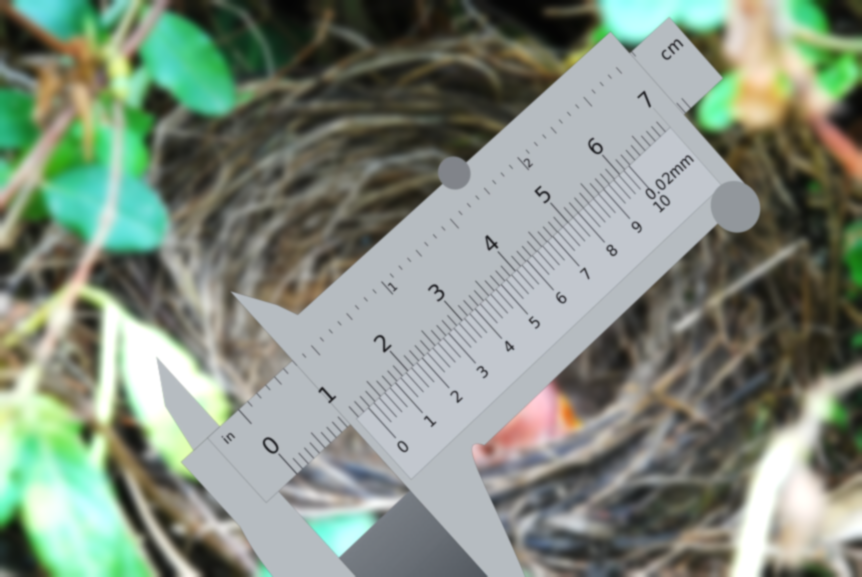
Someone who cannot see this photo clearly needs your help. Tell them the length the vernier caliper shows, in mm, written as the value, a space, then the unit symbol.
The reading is 12.8 mm
